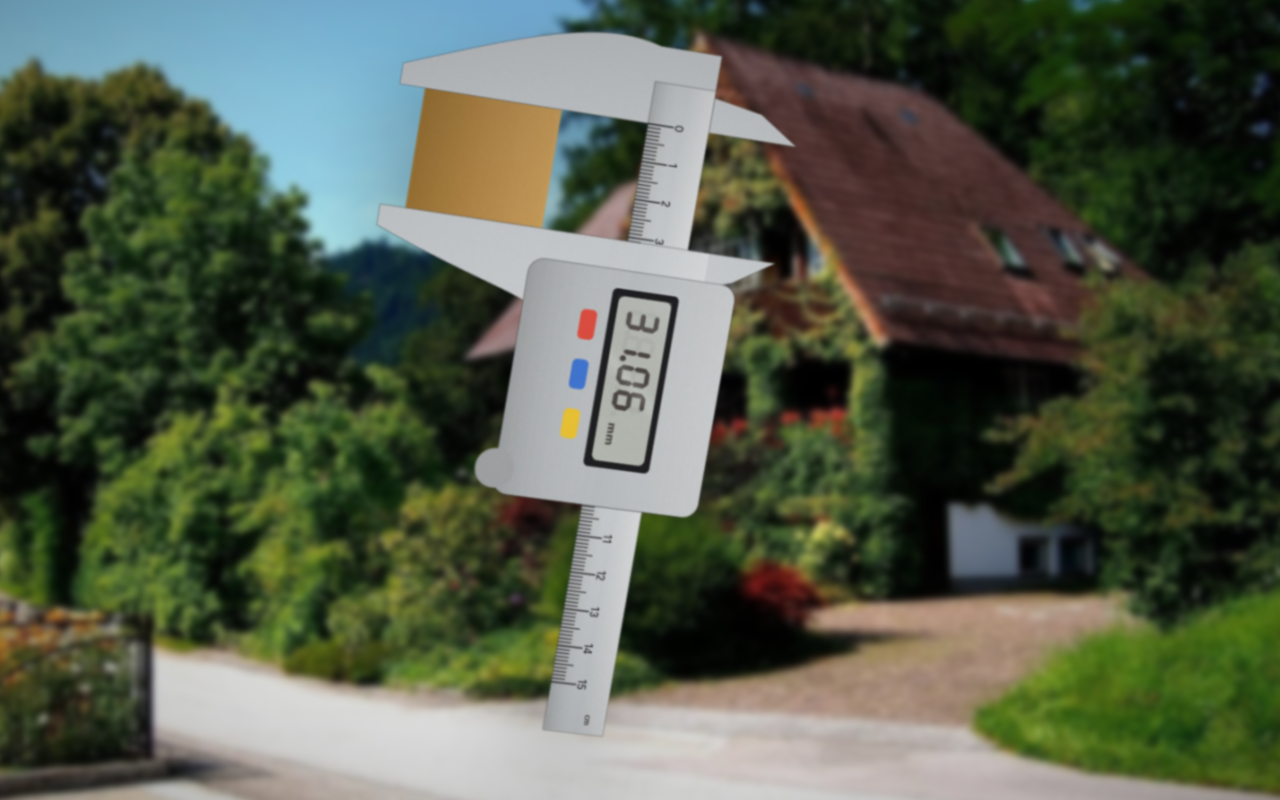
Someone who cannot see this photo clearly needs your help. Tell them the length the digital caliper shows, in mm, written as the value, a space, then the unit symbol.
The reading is 31.06 mm
